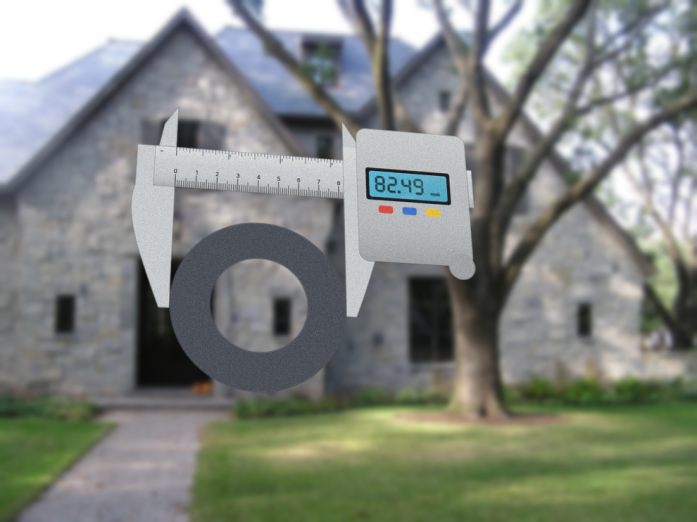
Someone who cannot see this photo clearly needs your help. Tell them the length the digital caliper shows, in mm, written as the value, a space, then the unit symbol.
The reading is 82.49 mm
